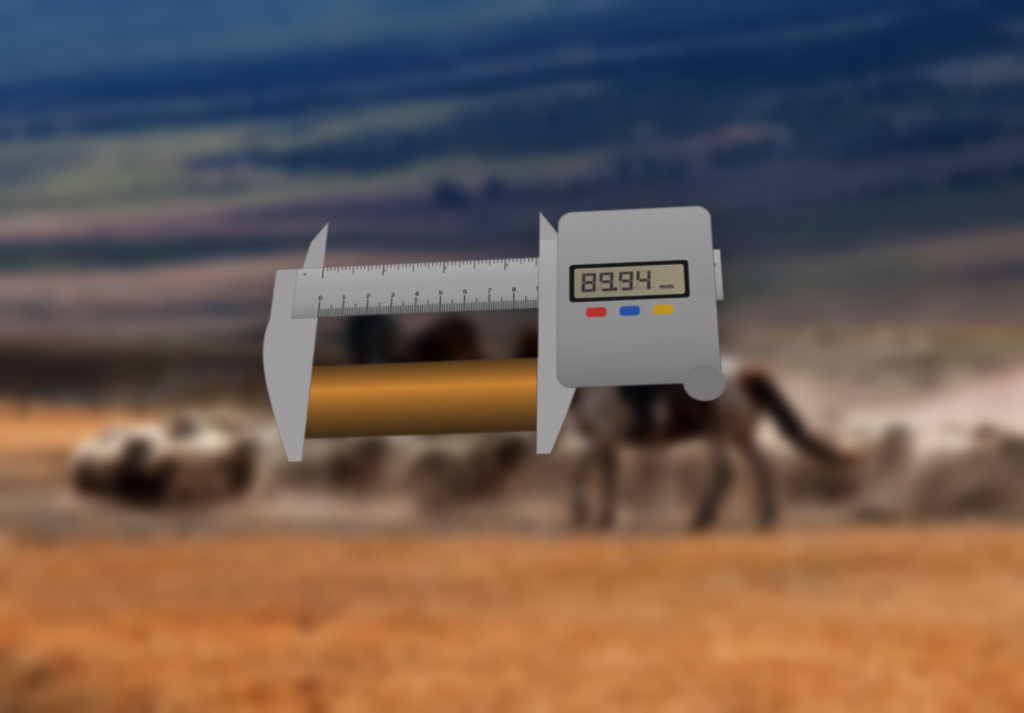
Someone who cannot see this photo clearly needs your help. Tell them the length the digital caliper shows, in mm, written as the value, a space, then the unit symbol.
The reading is 89.94 mm
